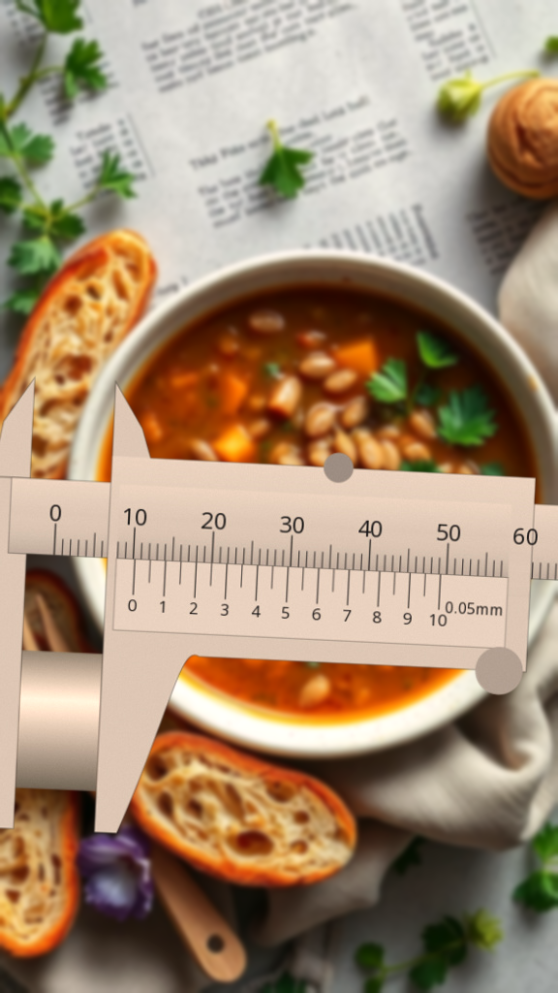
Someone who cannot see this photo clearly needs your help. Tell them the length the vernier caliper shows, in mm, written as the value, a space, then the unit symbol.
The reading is 10.2 mm
